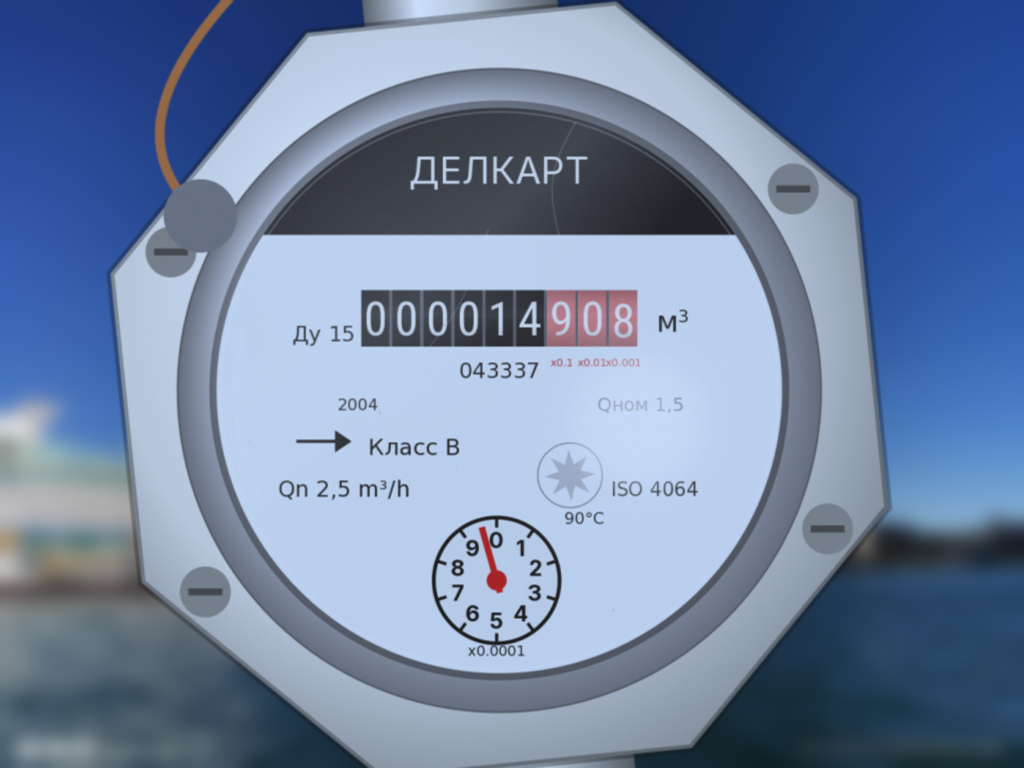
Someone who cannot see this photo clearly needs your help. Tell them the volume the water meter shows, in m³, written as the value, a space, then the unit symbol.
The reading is 14.9079 m³
